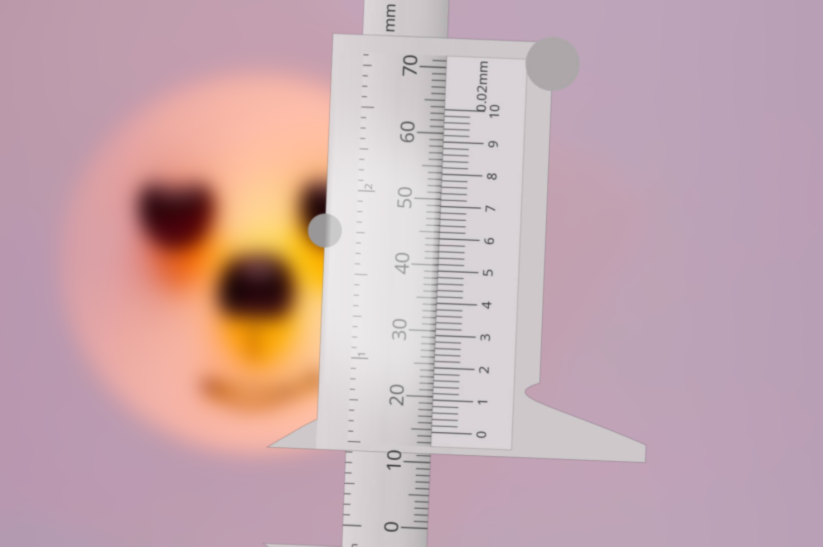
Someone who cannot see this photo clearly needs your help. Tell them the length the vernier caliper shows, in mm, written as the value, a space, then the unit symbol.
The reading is 14.6 mm
